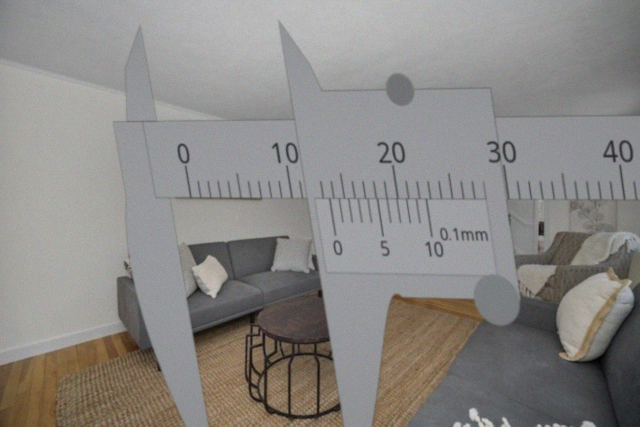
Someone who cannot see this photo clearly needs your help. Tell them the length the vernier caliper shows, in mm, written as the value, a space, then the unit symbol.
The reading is 13.6 mm
